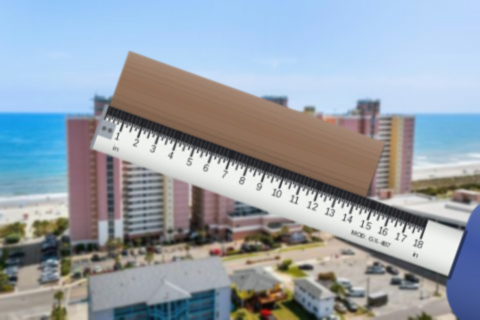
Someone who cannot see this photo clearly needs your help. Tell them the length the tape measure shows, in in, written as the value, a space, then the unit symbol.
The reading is 14.5 in
